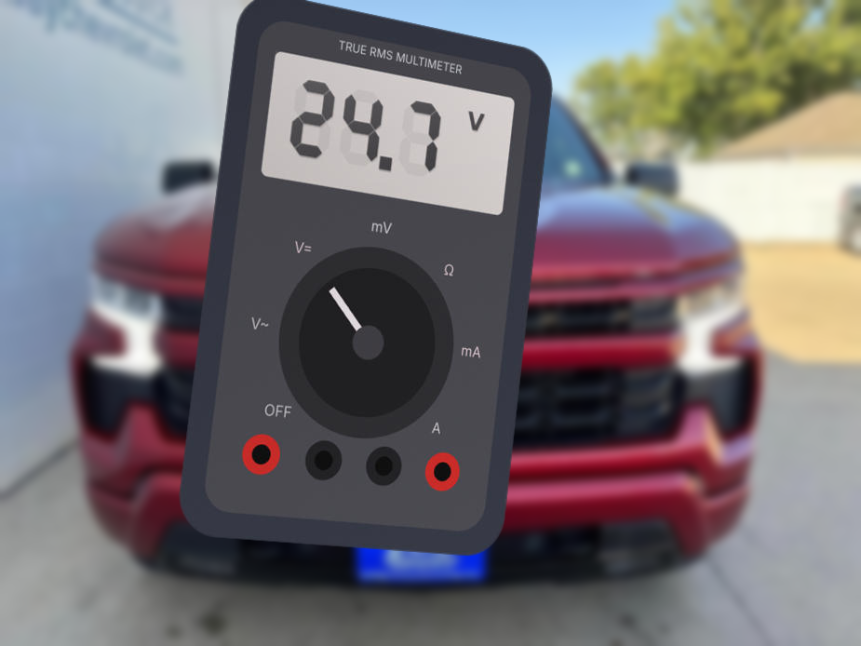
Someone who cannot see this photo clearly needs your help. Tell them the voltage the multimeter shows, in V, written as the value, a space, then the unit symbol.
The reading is 24.7 V
